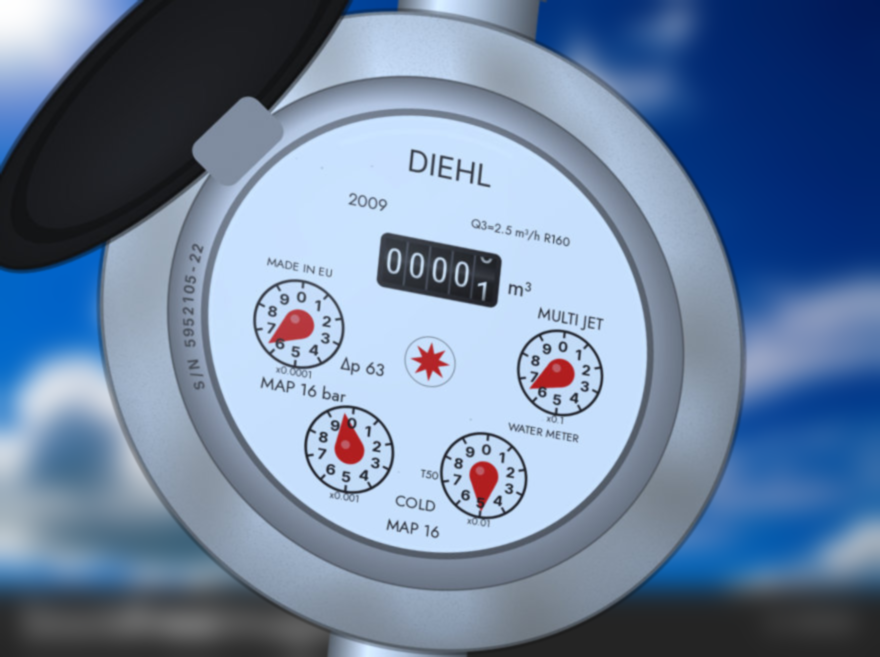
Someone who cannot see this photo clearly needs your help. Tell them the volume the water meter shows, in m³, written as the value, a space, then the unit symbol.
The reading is 0.6496 m³
